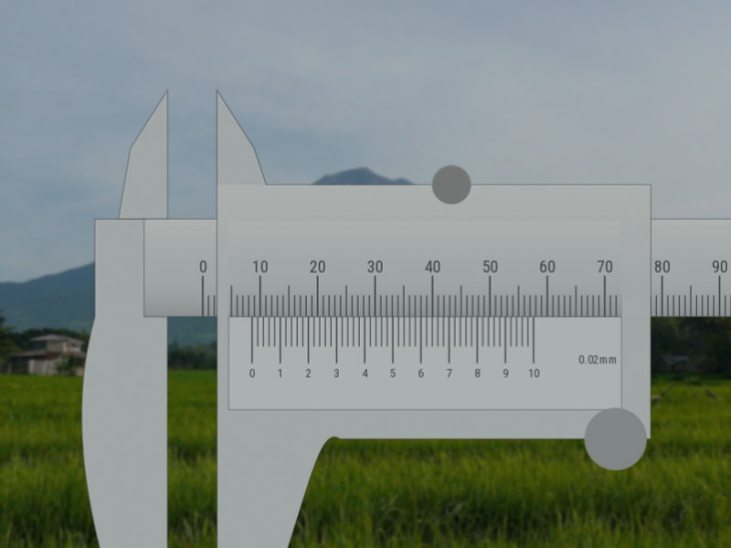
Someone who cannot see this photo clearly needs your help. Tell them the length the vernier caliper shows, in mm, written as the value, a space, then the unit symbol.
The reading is 8.6 mm
